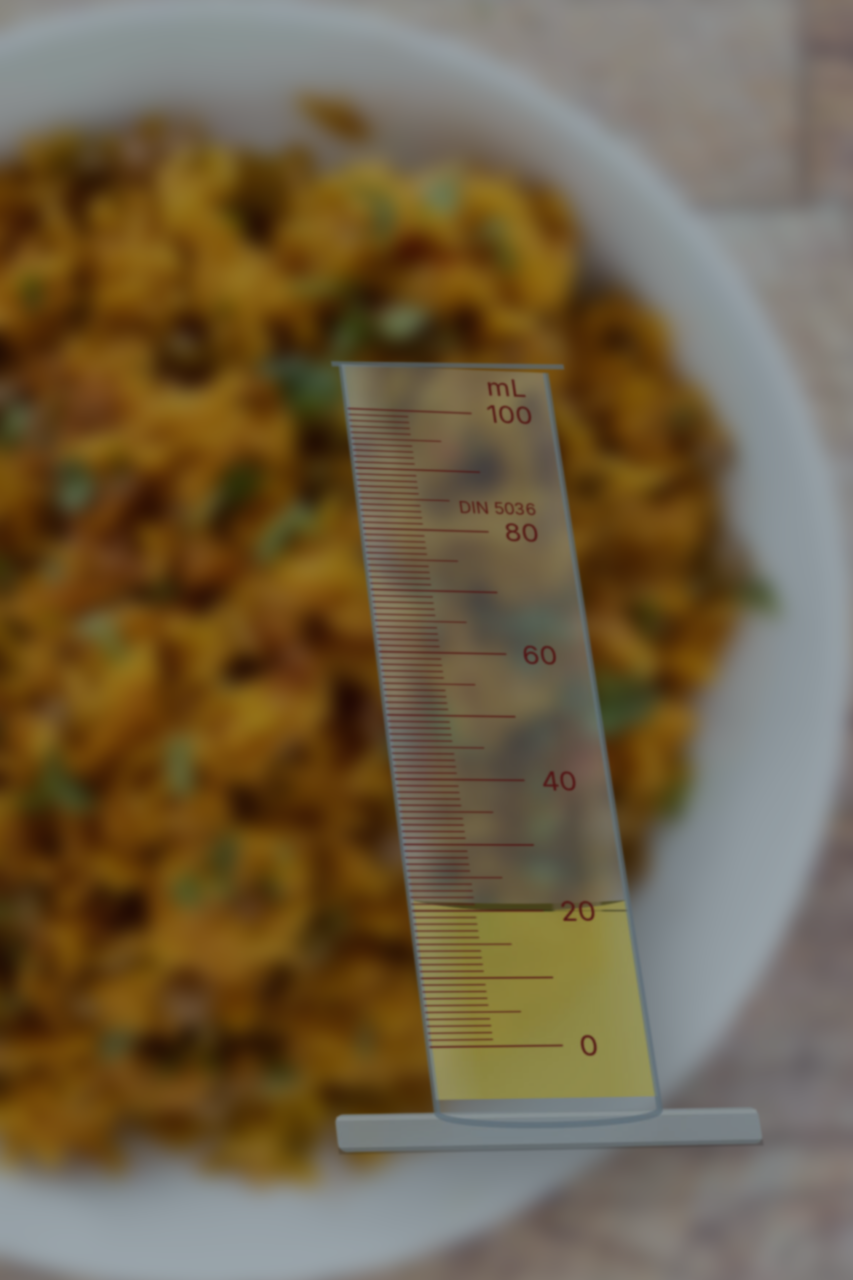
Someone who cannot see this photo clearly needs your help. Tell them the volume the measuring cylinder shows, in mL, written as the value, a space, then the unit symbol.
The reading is 20 mL
